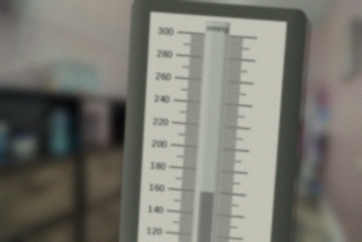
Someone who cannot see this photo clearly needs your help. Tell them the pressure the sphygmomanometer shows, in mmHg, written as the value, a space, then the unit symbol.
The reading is 160 mmHg
